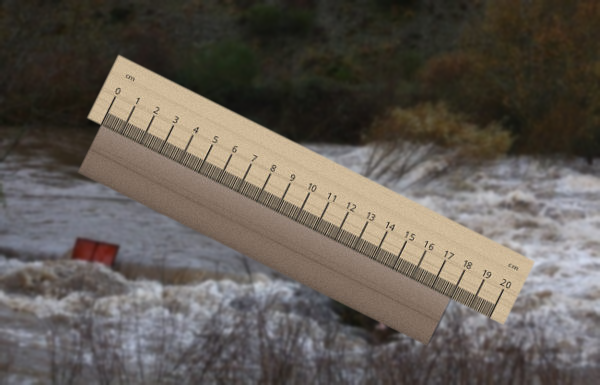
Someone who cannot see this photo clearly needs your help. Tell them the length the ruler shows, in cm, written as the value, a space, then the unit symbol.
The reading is 18 cm
